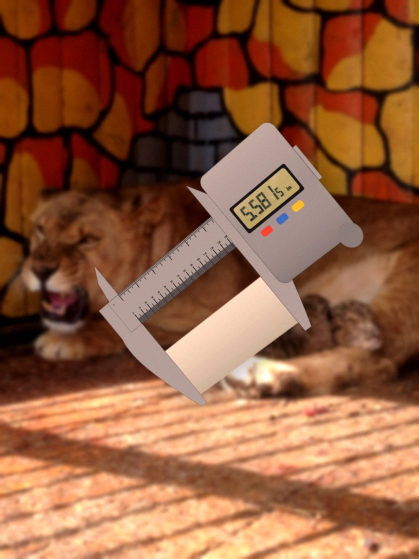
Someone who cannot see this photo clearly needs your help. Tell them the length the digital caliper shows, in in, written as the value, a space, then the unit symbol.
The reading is 5.5815 in
